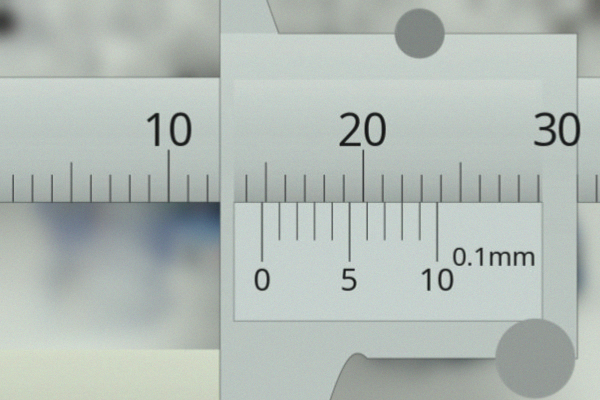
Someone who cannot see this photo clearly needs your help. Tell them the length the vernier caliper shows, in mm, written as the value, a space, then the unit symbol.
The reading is 14.8 mm
